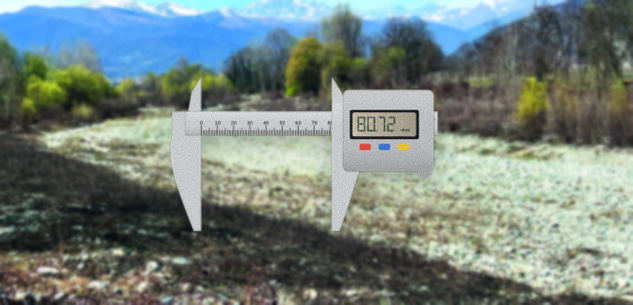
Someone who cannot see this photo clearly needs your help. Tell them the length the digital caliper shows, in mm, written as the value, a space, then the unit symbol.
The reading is 80.72 mm
